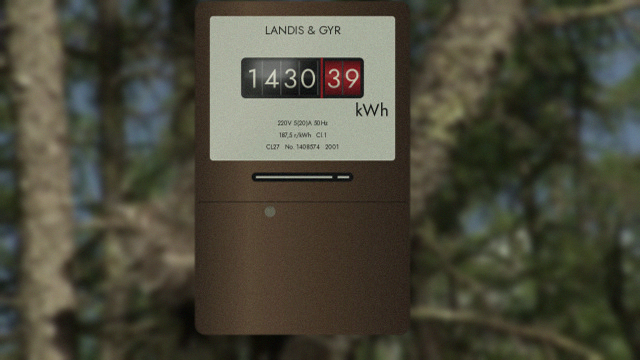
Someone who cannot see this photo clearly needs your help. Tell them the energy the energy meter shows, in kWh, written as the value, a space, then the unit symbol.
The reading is 1430.39 kWh
